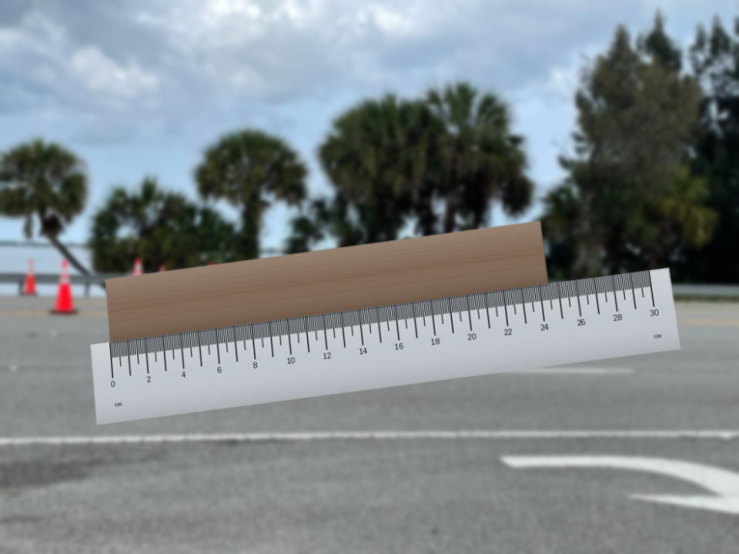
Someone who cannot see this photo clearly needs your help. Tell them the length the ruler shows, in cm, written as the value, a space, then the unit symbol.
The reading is 24.5 cm
